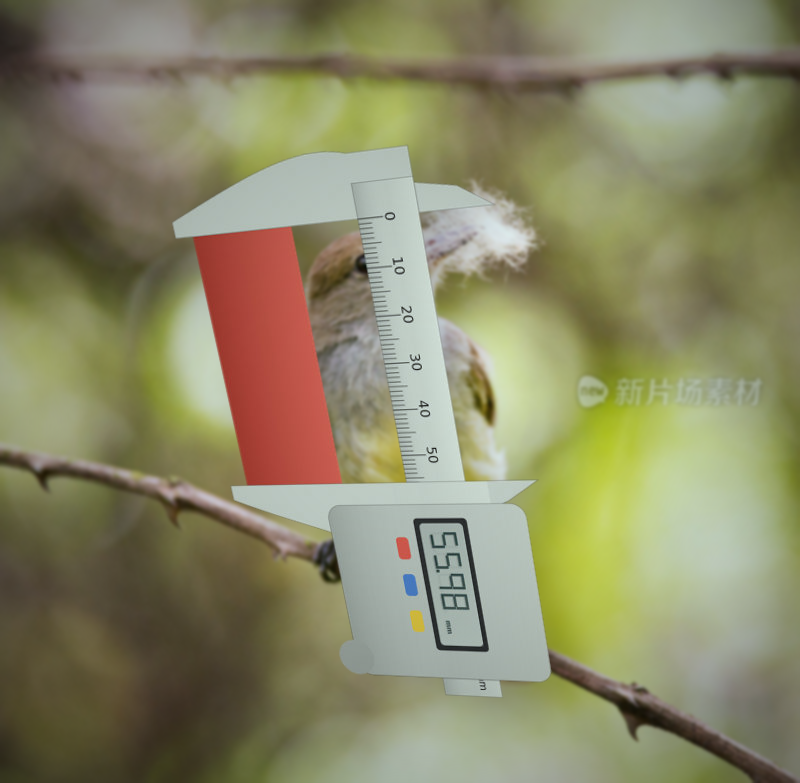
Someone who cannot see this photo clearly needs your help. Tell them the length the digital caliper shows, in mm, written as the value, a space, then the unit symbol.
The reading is 55.98 mm
